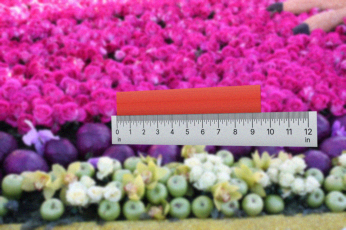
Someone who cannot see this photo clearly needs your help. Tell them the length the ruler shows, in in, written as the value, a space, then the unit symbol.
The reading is 9.5 in
